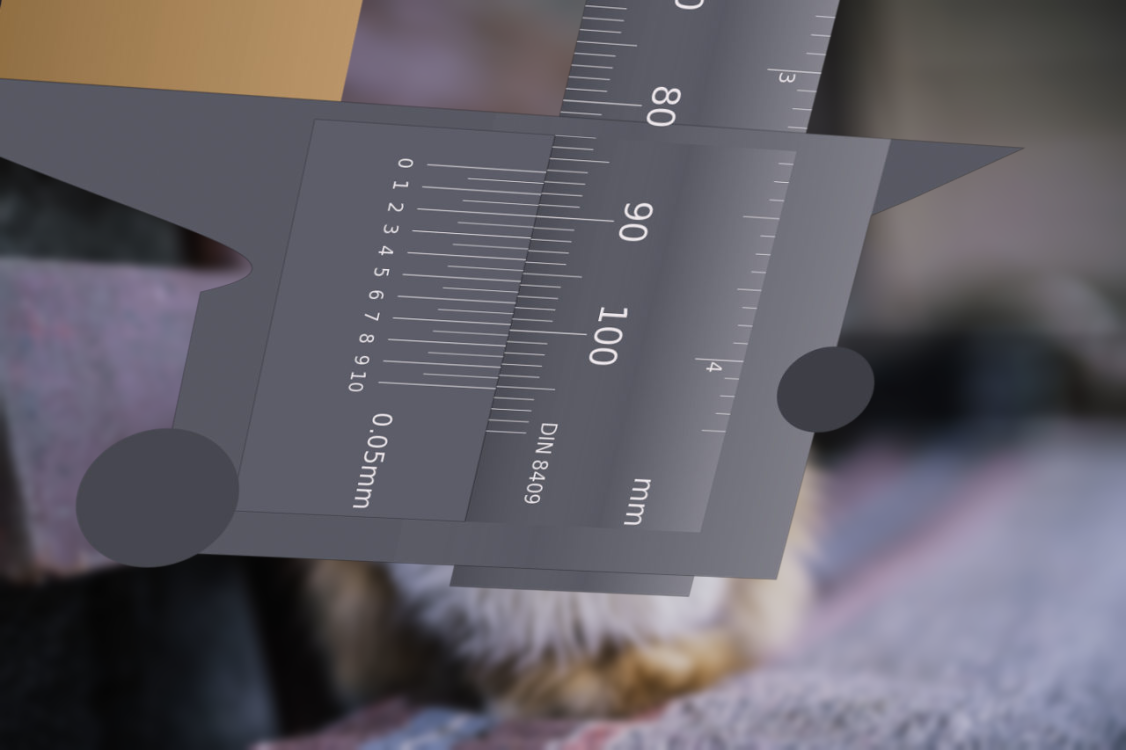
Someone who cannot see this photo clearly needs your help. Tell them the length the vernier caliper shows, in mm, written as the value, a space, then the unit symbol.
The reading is 86.2 mm
